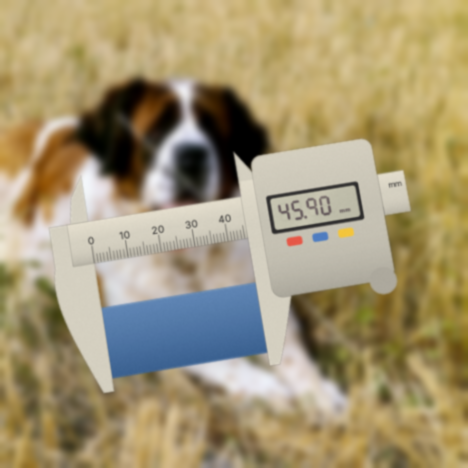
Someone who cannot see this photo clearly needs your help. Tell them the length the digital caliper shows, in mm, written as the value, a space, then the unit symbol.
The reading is 45.90 mm
